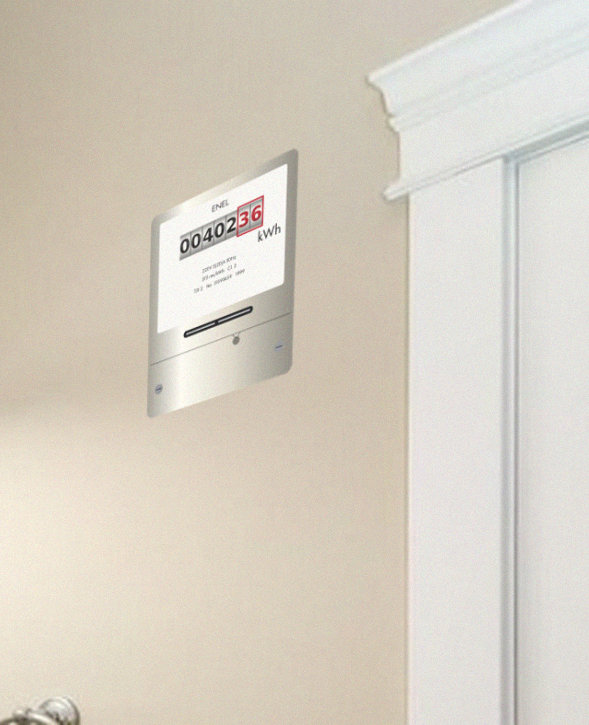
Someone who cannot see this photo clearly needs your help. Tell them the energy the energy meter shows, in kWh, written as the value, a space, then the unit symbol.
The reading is 402.36 kWh
